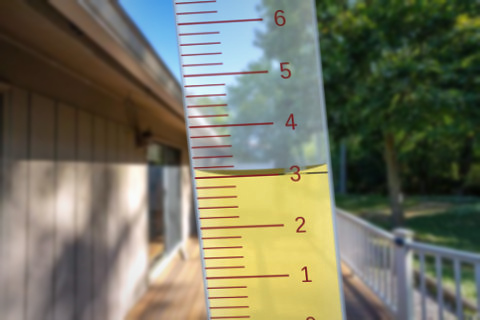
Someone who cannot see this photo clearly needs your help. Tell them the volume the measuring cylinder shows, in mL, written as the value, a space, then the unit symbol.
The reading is 3 mL
